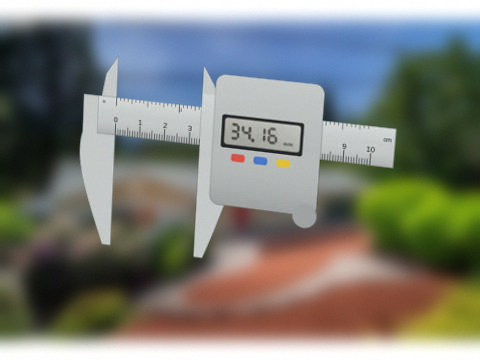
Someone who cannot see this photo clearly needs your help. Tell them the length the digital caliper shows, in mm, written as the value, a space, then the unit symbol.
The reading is 34.16 mm
